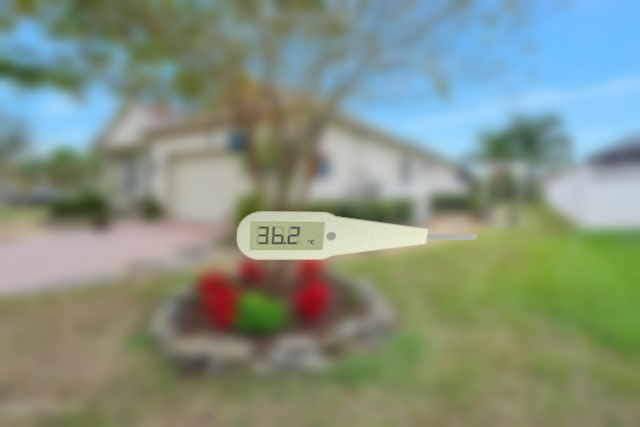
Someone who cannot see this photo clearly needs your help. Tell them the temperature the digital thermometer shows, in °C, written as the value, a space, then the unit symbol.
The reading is 36.2 °C
